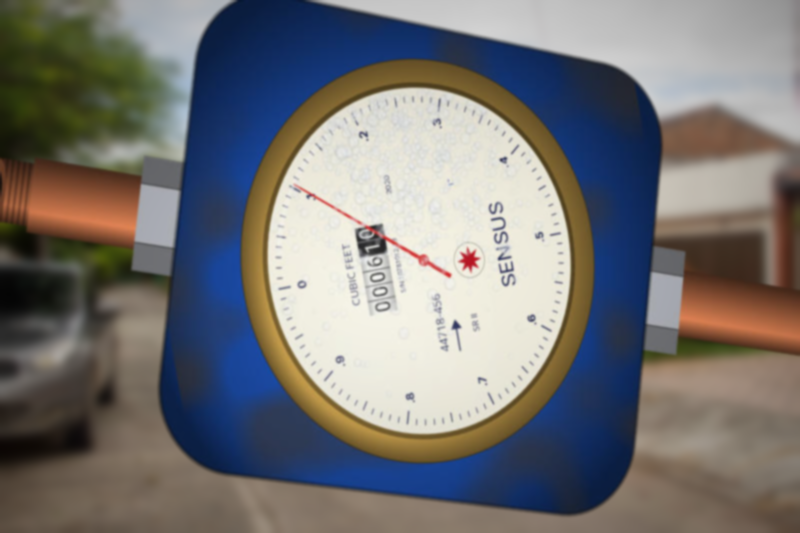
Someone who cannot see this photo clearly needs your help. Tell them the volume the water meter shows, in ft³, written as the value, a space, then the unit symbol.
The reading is 610.10 ft³
